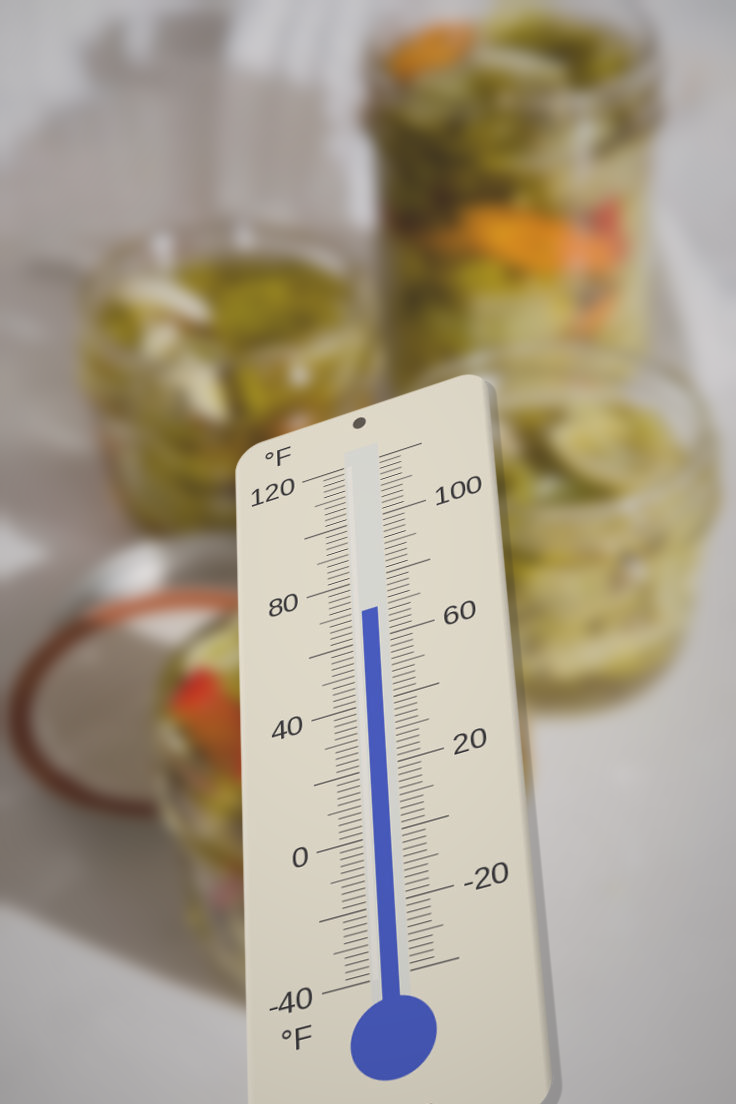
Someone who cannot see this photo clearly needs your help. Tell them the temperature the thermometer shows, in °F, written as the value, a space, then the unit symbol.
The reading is 70 °F
